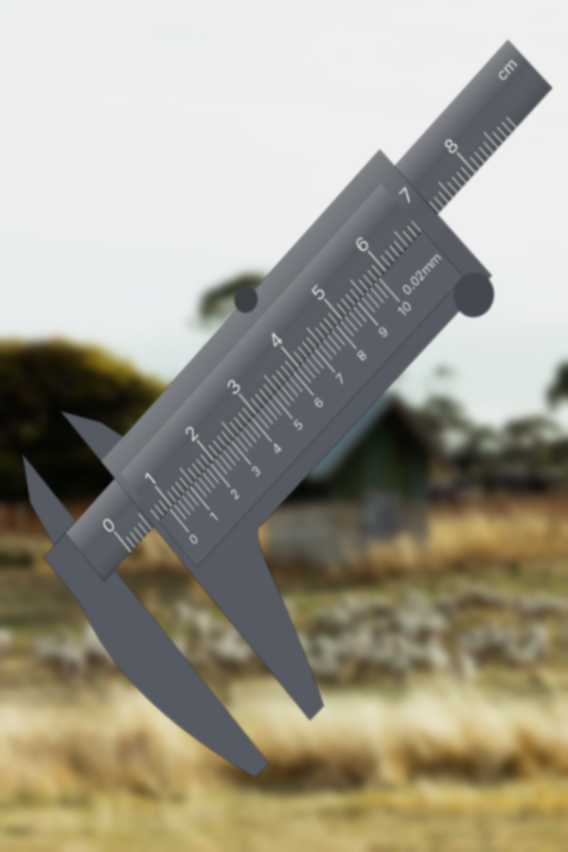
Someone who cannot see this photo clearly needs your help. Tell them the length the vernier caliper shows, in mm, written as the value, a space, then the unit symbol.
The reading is 9.5 mm
